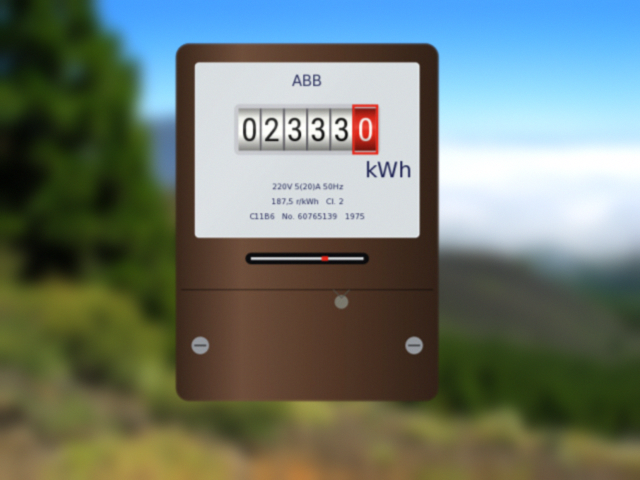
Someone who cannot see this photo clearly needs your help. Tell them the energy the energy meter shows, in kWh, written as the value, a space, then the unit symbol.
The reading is 2333.0 kWh
